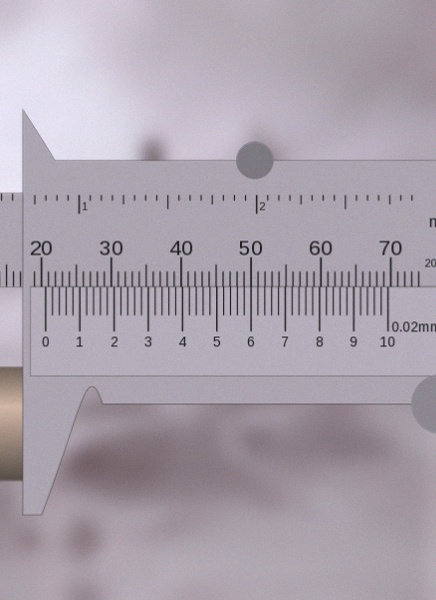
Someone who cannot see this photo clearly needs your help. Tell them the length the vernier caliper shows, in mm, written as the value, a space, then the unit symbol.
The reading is 20.6 mm
